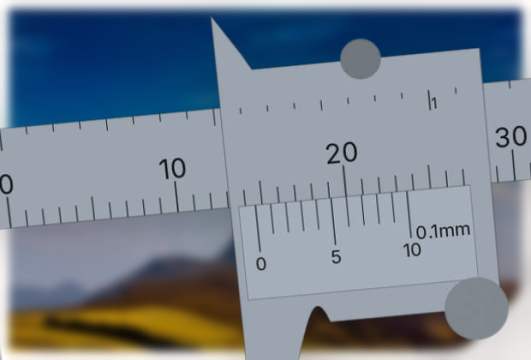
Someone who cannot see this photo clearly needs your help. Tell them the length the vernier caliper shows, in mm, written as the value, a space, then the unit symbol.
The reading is 14.6 mm
